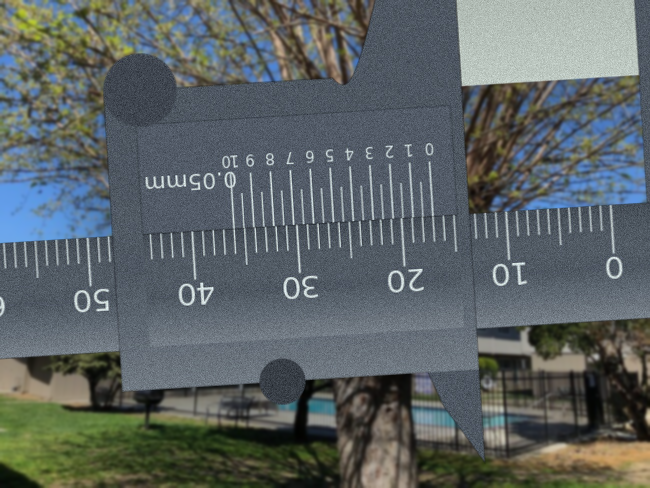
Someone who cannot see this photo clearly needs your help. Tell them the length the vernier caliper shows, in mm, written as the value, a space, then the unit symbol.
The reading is 17.0 mm
